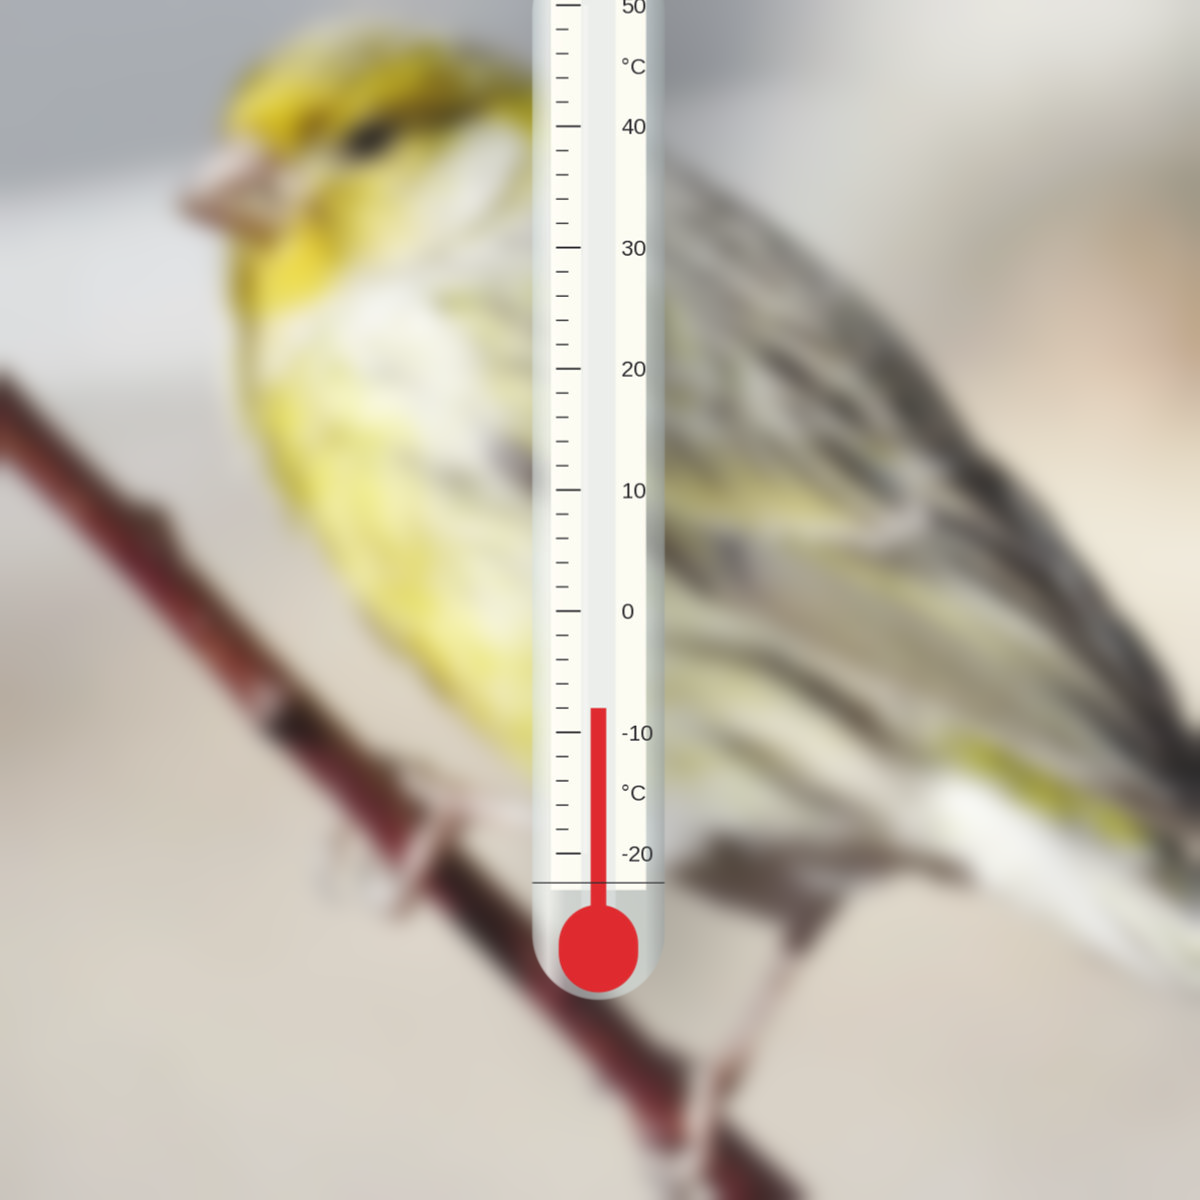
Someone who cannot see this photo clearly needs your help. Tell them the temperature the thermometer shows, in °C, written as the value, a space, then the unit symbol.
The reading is -8 °C
